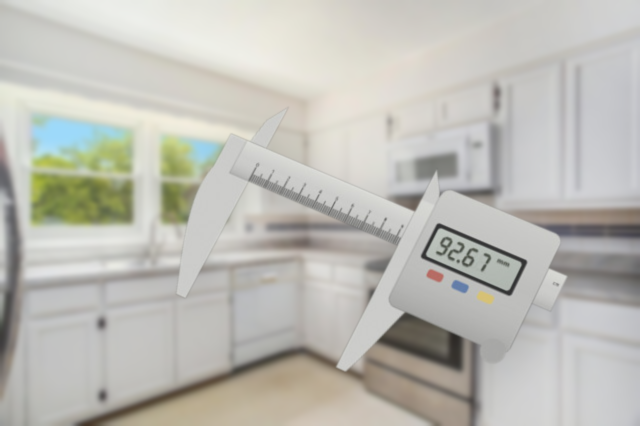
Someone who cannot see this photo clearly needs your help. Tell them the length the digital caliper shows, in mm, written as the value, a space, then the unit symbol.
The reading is 92.67 mm
